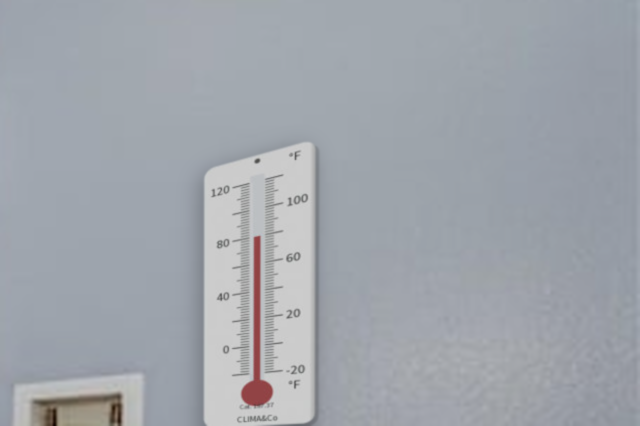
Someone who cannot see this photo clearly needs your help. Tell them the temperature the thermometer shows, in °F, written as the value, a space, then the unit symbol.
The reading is 80 °F
